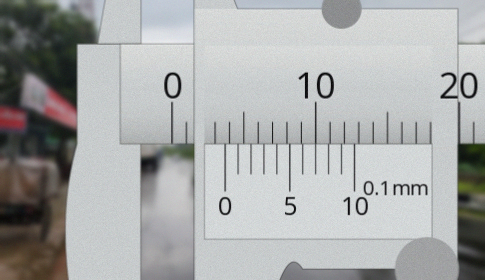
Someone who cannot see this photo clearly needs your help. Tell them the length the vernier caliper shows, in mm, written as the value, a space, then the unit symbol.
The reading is 3.7 mm
